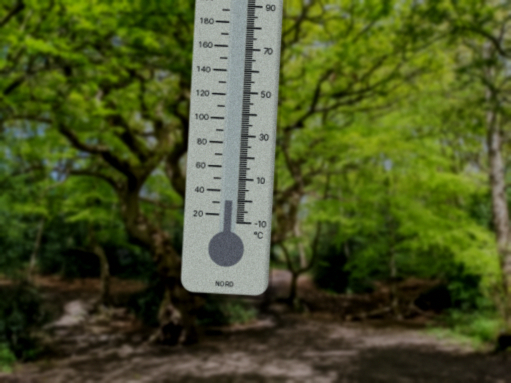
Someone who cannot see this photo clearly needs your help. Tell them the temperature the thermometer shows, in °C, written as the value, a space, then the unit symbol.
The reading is 0 °C
